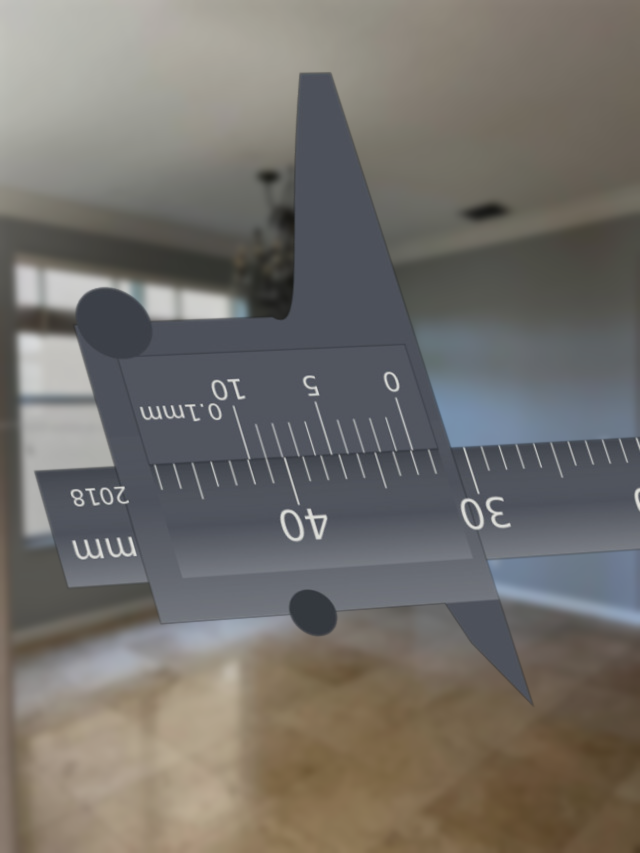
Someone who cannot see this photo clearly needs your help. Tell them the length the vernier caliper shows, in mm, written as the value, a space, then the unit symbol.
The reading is 32.9 mm
